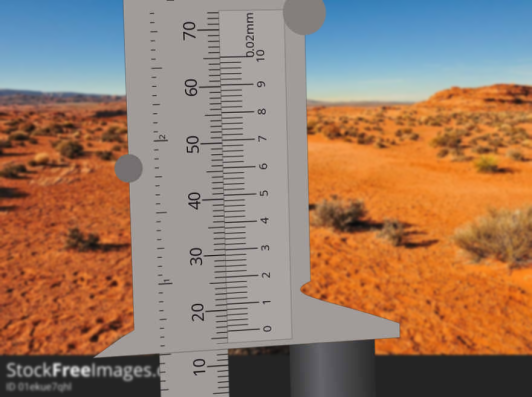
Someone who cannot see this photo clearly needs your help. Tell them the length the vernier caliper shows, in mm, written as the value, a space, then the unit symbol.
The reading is 16.2 mm
